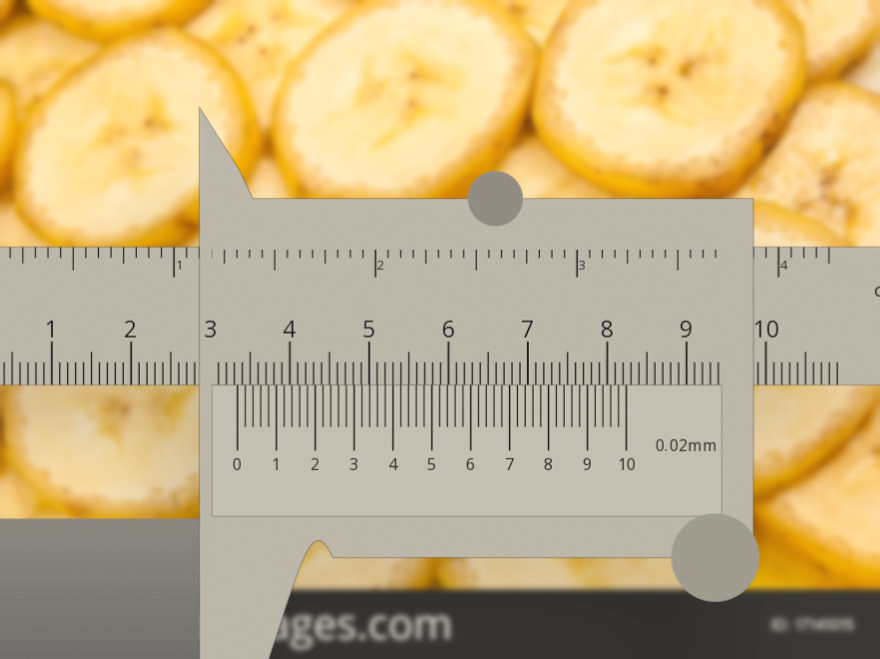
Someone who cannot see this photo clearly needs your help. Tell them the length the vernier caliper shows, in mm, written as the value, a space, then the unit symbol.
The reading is 33.4 mm
